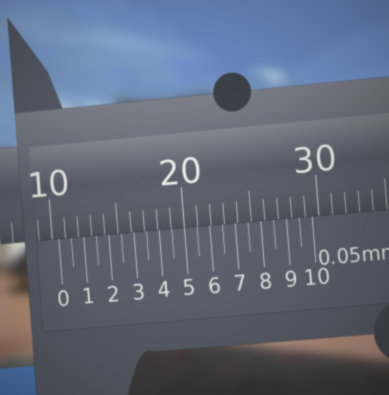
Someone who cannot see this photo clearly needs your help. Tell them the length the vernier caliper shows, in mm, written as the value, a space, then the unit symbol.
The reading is 10.5 mm
